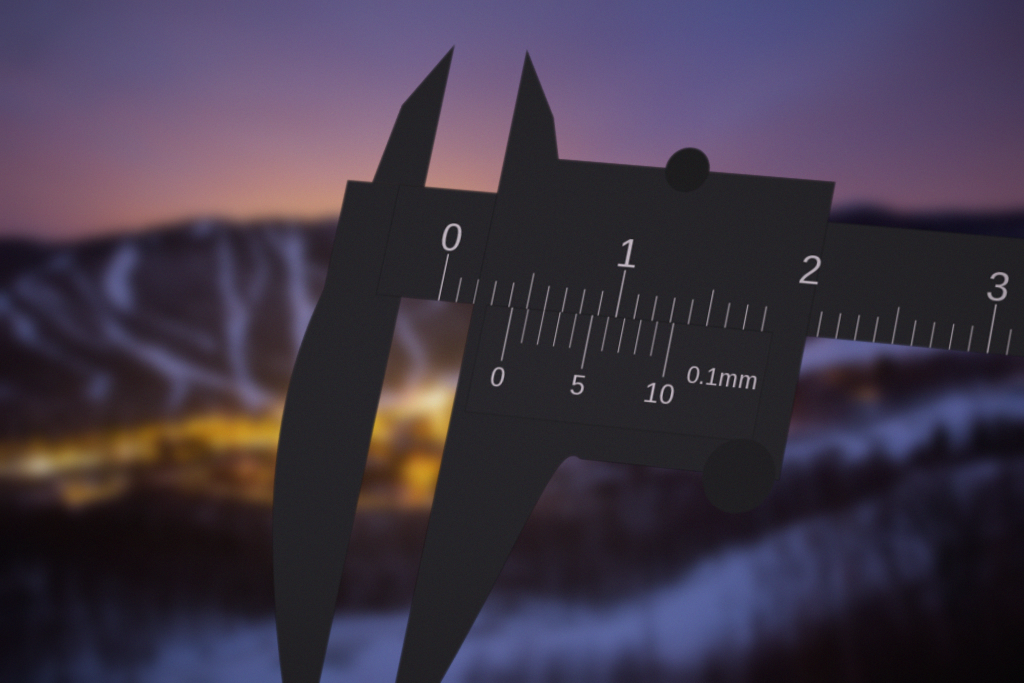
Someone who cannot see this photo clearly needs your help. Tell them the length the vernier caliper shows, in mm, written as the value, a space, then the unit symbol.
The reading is 4.2 mm
